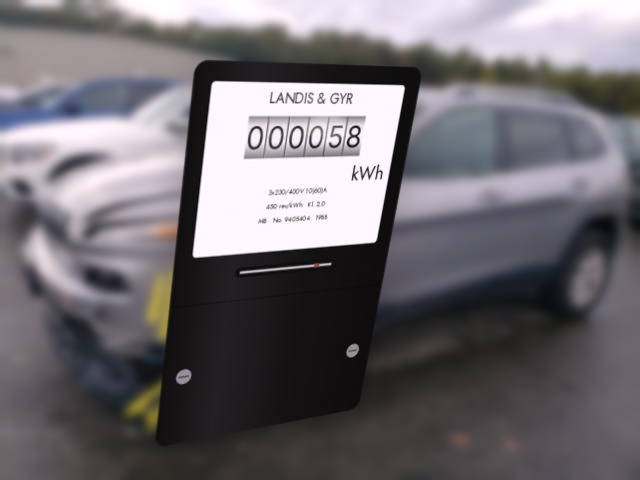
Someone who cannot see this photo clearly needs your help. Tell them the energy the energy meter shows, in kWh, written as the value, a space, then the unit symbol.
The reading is 58 kWh
